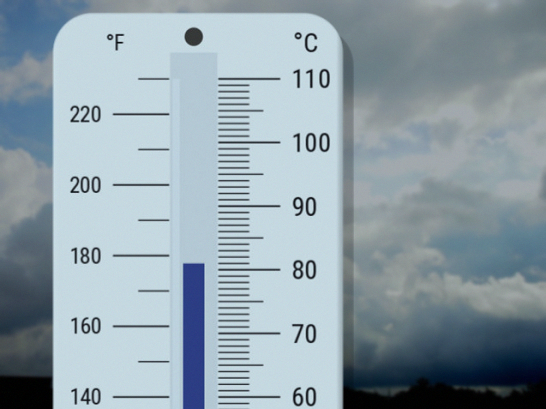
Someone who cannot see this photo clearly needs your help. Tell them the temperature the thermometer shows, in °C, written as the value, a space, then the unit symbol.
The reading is 81 °C
